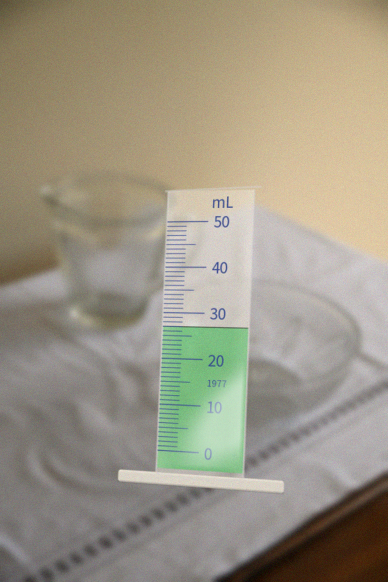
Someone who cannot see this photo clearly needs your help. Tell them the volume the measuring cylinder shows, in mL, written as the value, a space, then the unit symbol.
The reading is 27 mL
